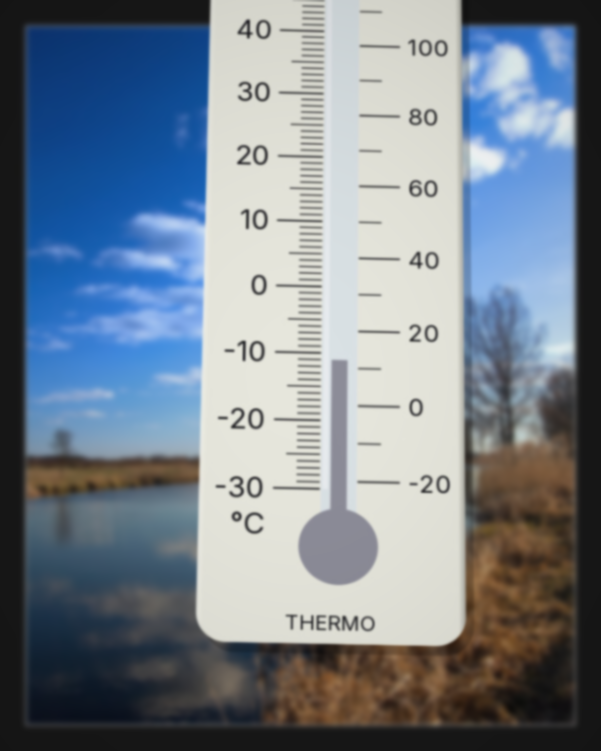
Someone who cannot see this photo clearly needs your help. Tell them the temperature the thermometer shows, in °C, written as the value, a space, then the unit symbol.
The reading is -11 °C
